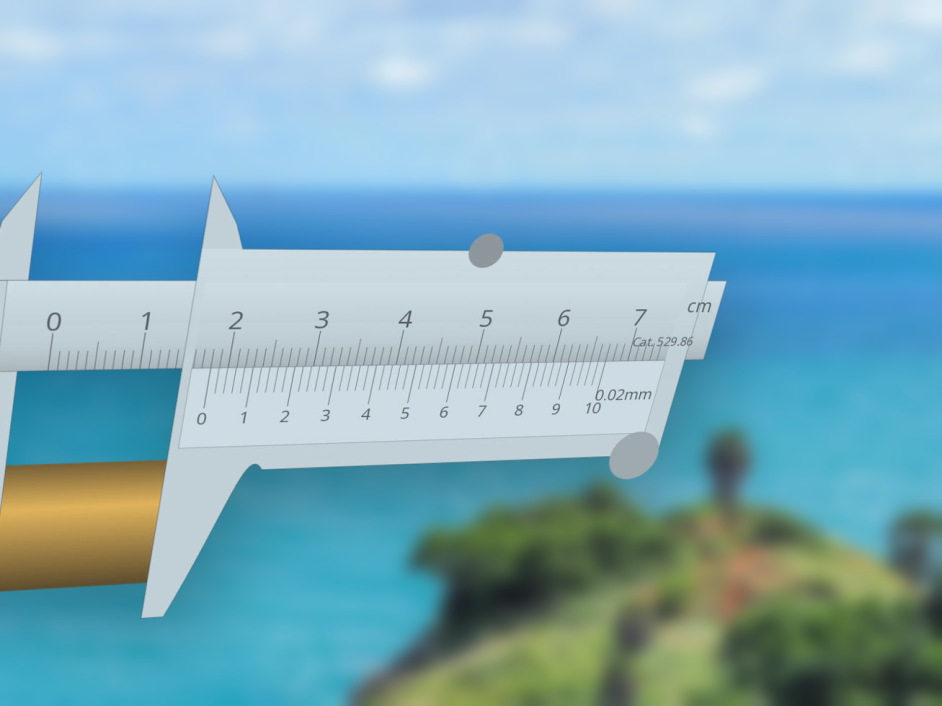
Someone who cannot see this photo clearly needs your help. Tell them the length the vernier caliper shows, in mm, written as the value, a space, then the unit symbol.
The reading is 18.0 mm
